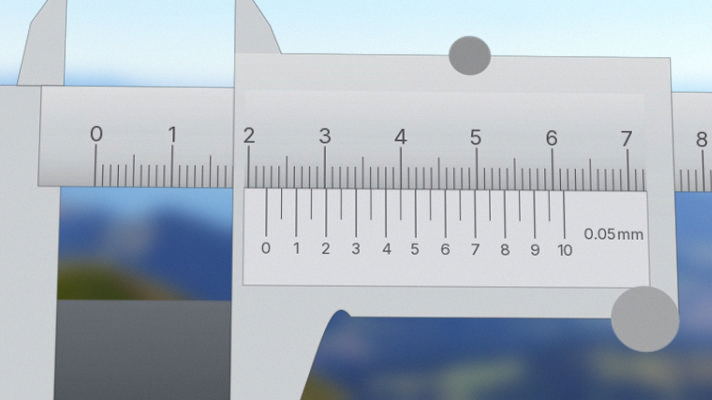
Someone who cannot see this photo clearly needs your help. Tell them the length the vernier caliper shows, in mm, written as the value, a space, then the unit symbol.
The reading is 22.4 mm
